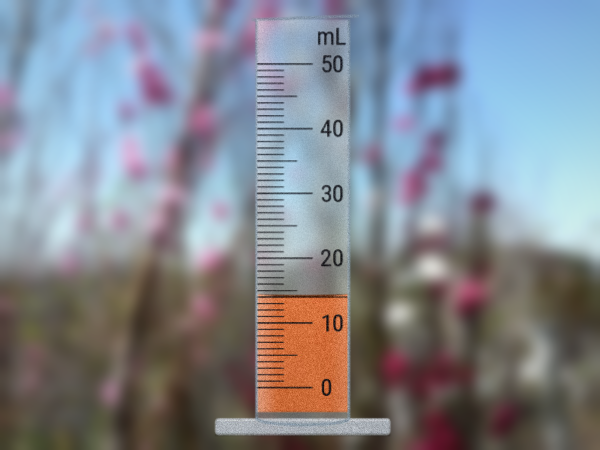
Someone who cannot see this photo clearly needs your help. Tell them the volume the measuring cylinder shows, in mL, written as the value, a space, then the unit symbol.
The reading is 14 mL
